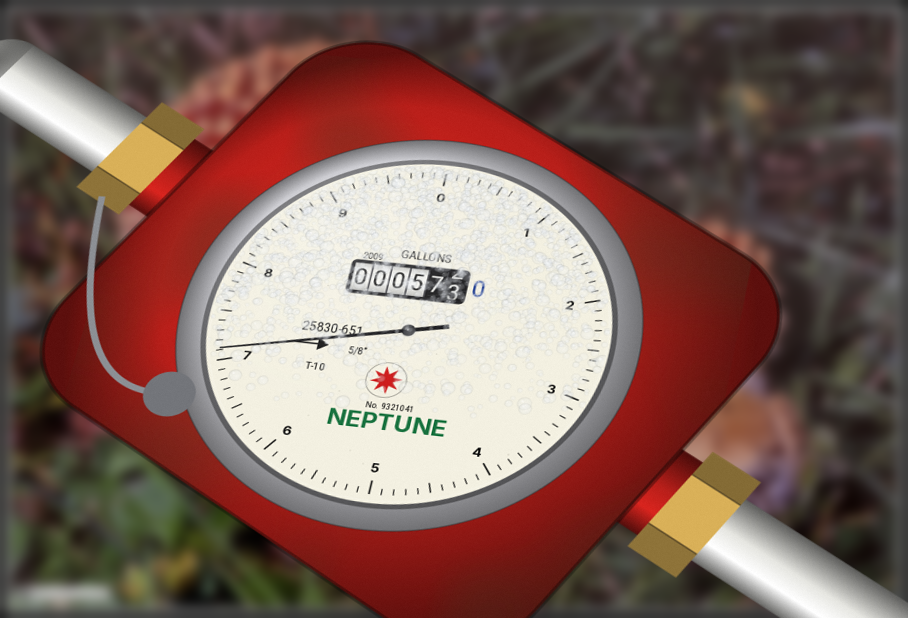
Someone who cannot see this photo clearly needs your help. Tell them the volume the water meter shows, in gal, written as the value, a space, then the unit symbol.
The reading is 5727.1 gal
